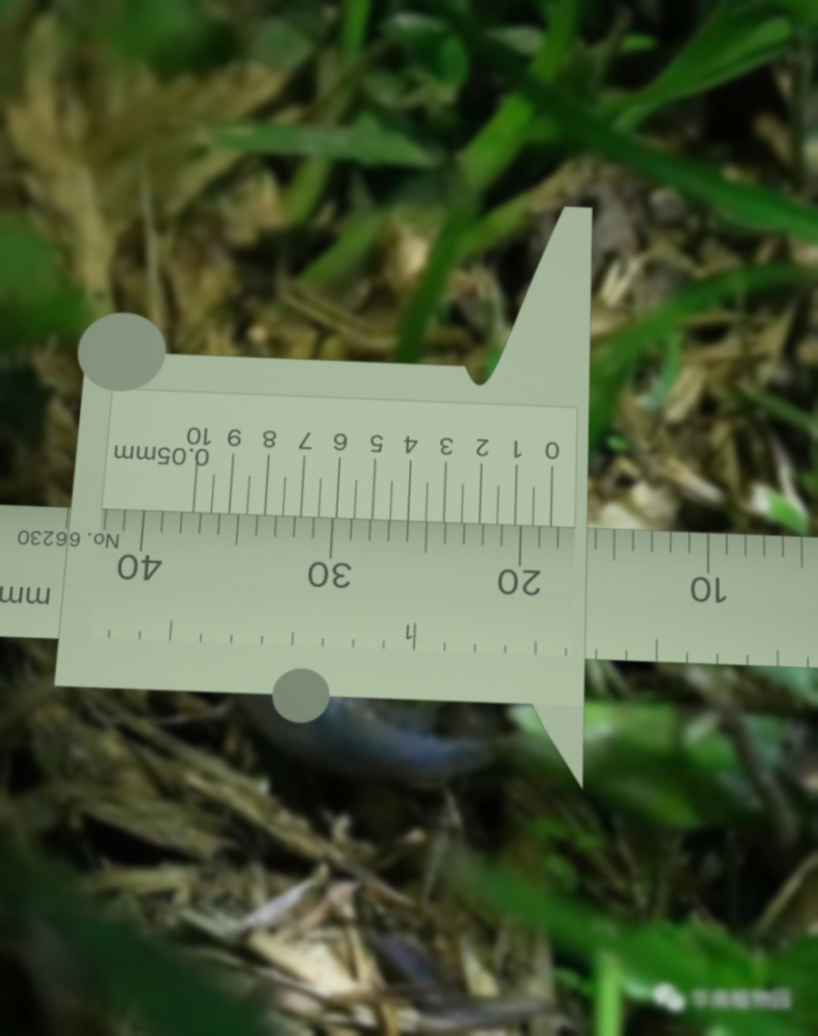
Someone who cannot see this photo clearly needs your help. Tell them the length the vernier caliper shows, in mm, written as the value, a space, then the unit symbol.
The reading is 18.4 mm
